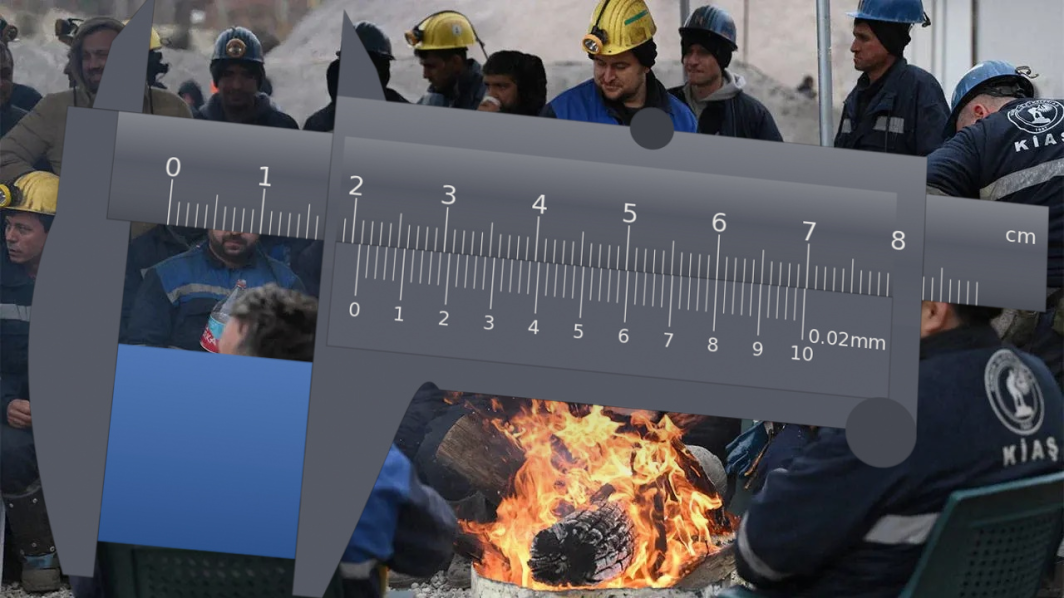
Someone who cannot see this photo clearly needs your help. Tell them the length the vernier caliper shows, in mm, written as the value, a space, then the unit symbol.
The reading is 20.8 mm
